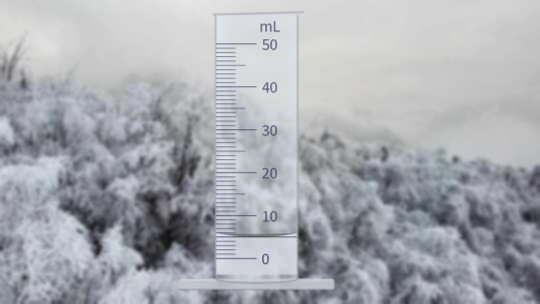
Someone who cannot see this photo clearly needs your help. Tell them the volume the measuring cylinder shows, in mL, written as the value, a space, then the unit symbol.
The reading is 5 mL
